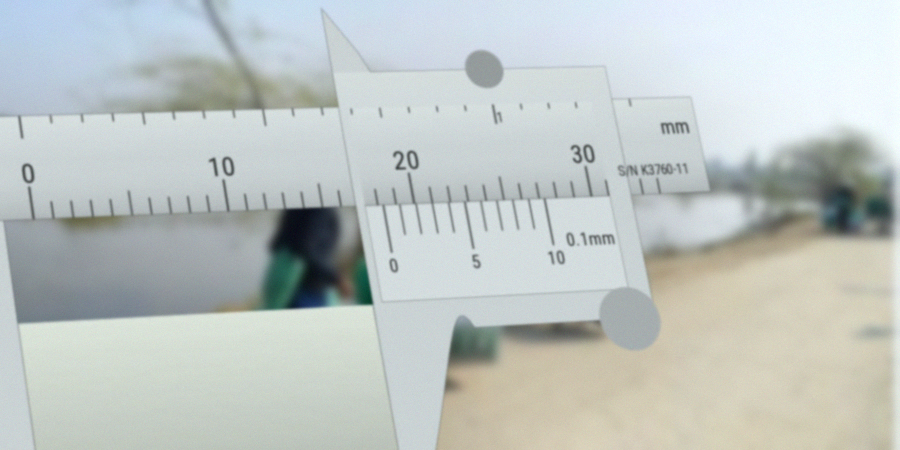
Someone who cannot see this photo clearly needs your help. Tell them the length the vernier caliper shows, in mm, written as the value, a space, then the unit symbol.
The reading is 18.3 mm
